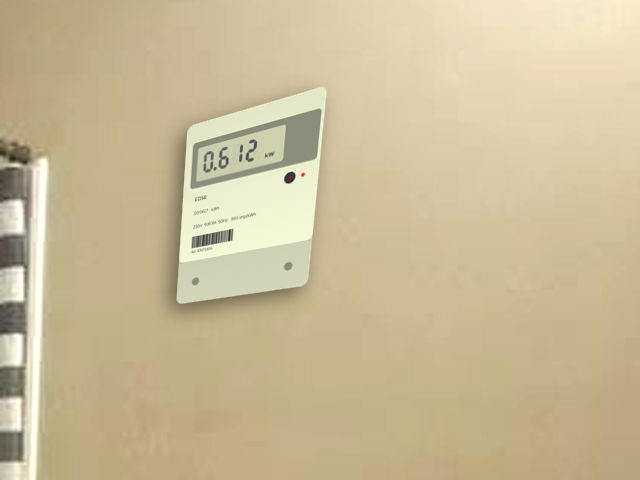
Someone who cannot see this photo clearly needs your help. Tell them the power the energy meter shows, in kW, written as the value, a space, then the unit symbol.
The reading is 0.612 kW
